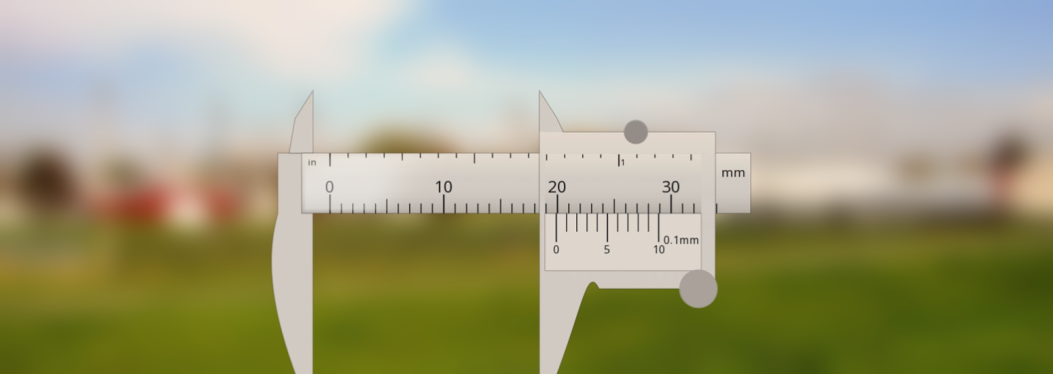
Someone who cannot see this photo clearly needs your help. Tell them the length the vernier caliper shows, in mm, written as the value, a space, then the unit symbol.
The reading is 19.9 mm
